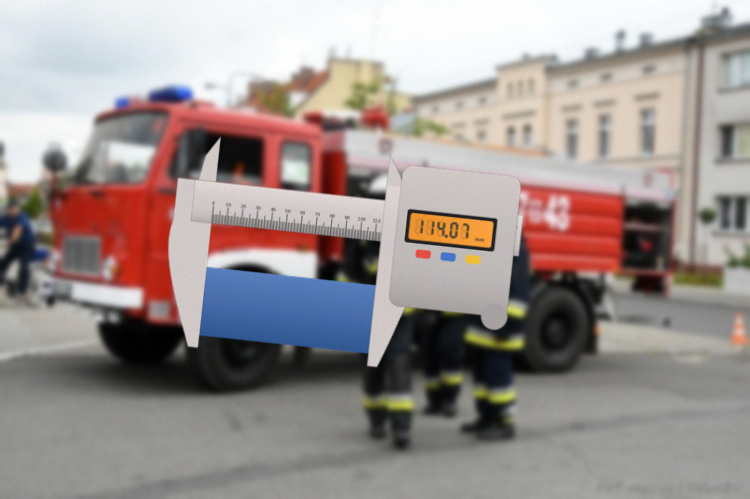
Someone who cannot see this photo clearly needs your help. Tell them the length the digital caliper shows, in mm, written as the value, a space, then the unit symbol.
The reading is 114.07 mm
